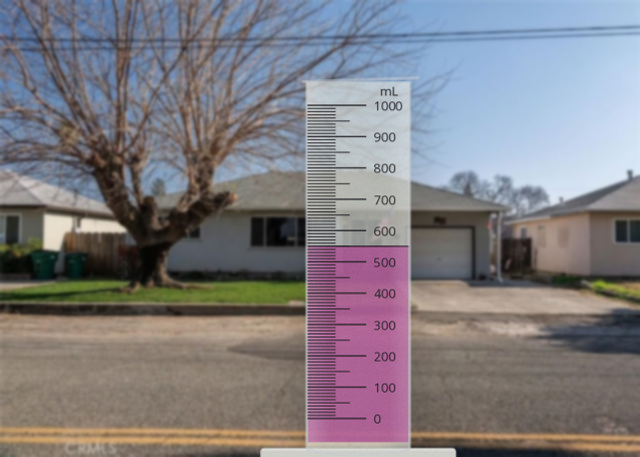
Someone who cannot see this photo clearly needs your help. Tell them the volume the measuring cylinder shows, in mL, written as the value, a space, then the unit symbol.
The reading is 550 mL
